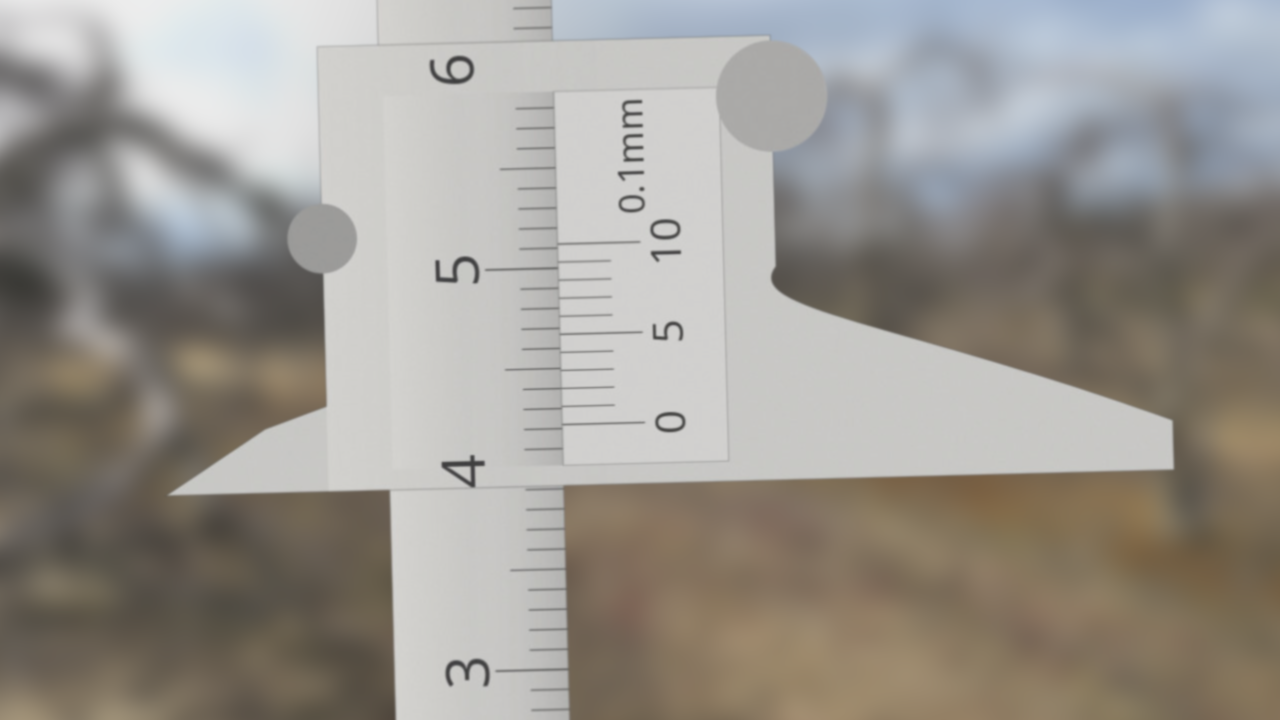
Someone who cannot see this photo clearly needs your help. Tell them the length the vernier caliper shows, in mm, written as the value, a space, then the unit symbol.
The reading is 42.2 mm
